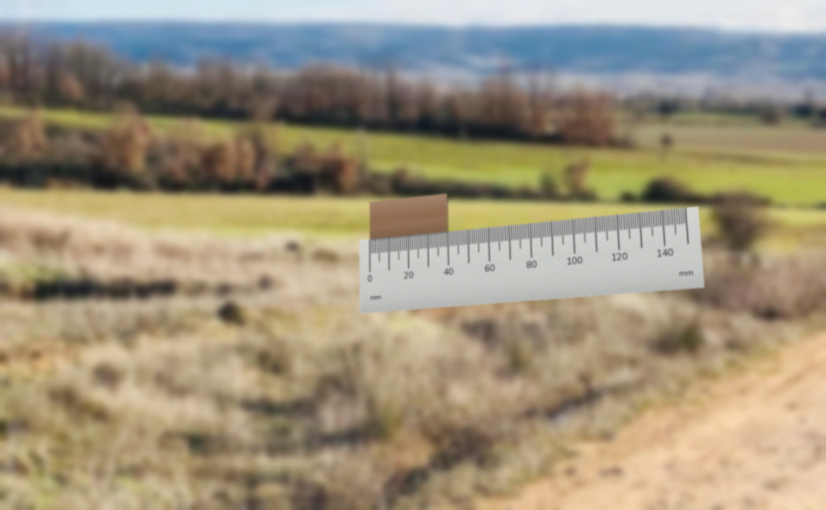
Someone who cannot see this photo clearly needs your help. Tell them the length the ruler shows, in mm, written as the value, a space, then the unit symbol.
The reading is 40 mm
